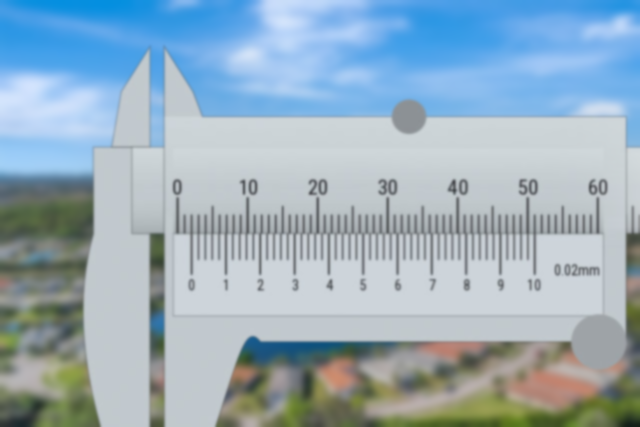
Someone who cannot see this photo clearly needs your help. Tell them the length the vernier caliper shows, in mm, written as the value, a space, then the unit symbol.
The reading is 2.0 mm
